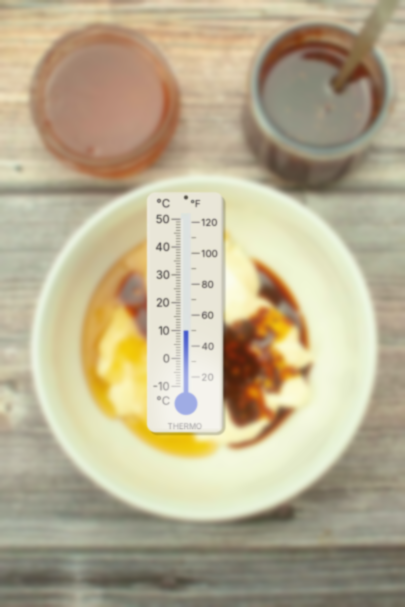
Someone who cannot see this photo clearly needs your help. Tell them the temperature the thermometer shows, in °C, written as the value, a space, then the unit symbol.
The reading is 10 °C
